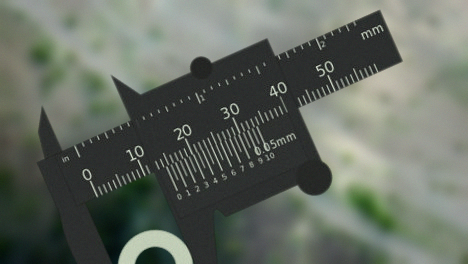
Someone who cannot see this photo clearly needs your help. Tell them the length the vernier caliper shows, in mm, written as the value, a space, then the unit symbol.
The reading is 14.5 mm
